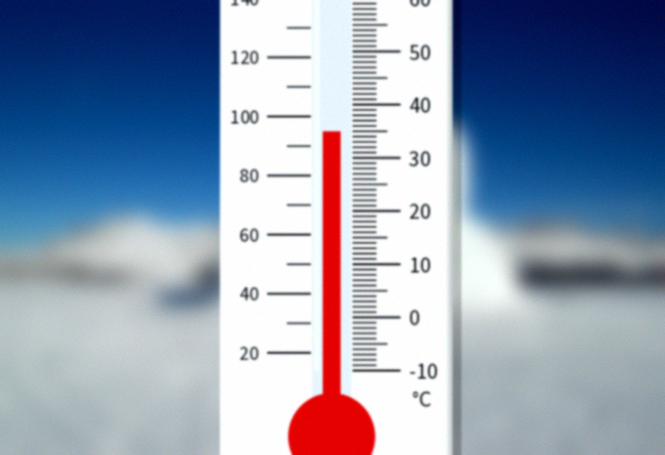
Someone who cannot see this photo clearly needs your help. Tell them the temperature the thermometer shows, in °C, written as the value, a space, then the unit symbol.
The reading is 35 °C
